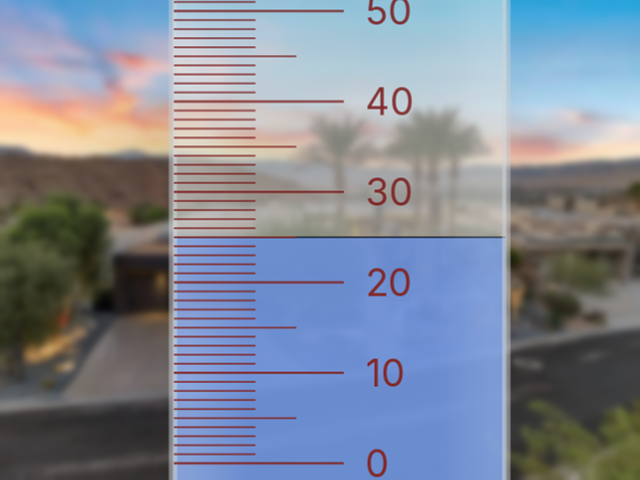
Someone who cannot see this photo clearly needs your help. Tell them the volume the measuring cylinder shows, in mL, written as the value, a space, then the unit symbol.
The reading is 25 mL
